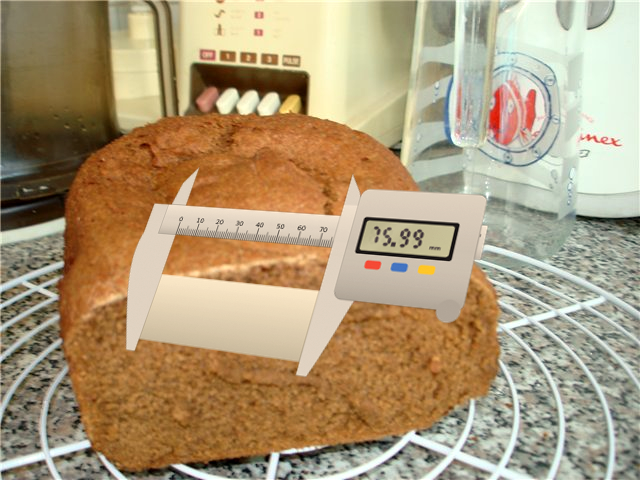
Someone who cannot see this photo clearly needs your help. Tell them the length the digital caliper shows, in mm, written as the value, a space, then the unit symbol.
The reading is 75.99 mm
